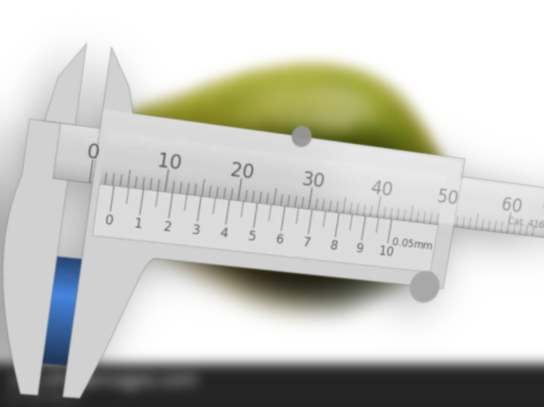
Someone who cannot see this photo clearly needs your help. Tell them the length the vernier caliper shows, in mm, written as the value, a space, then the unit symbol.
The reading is 3.2 mm
